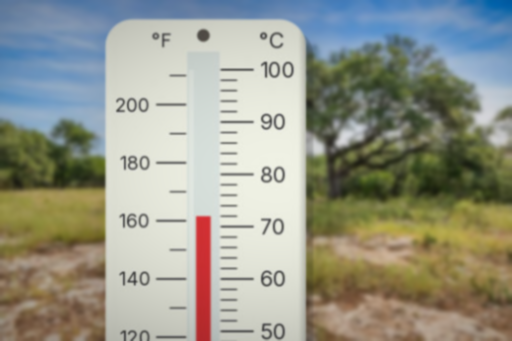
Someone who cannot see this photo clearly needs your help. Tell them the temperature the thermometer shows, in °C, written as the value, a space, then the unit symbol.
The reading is 72 °C
